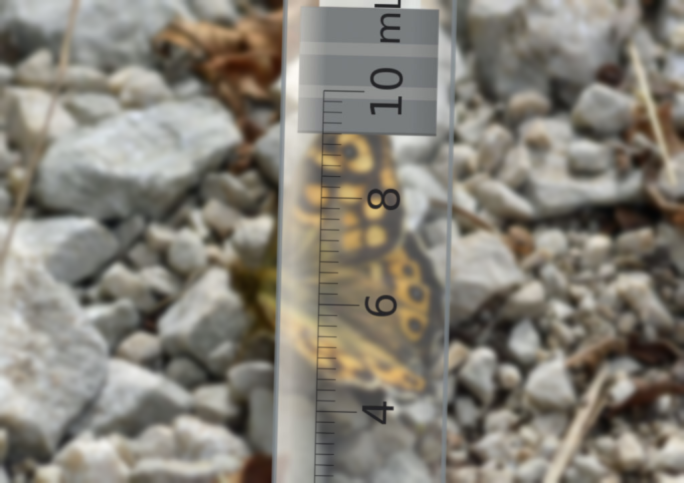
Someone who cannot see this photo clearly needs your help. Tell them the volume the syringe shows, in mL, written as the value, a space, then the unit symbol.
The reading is 9.2 mL
